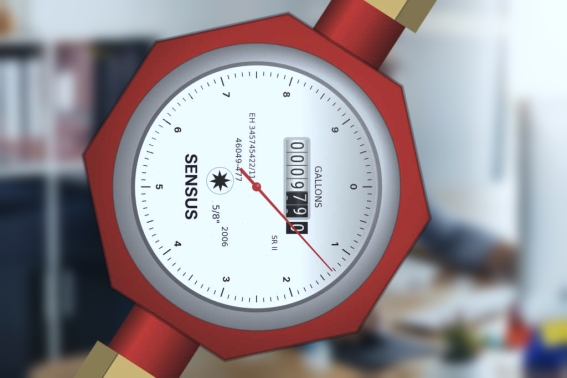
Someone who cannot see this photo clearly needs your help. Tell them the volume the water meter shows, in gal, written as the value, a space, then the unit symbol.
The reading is 9791.3 gal
